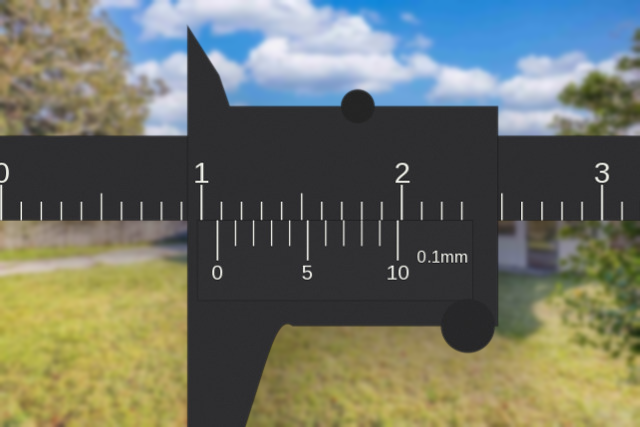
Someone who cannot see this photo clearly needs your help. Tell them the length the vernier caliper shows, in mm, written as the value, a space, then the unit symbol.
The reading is 10.8 mm
